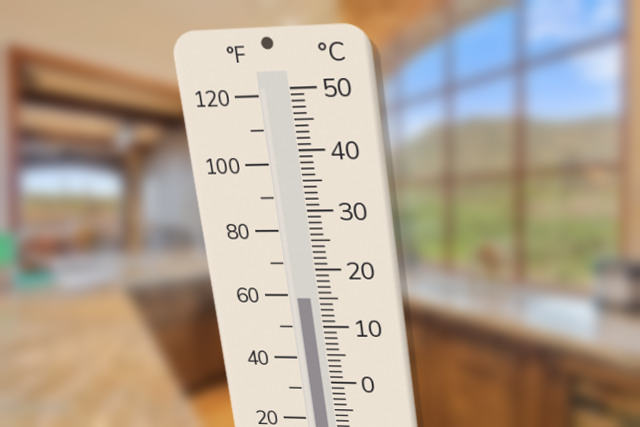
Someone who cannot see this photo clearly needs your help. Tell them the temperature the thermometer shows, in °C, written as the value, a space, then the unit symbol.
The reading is 15 °C
